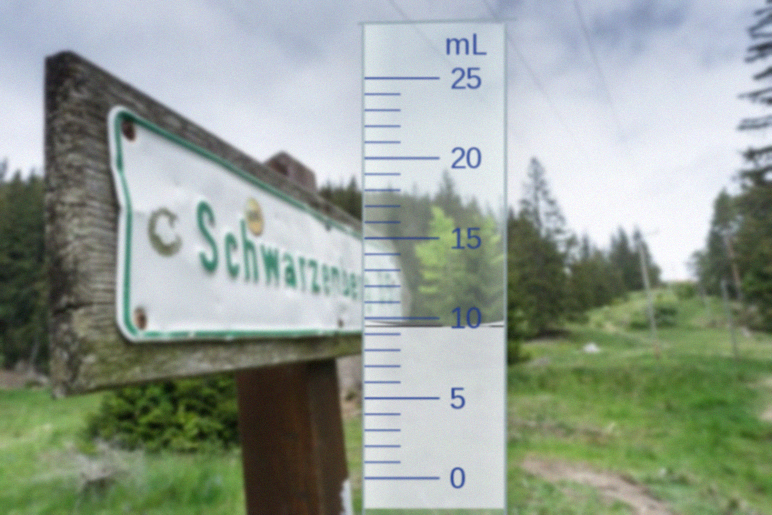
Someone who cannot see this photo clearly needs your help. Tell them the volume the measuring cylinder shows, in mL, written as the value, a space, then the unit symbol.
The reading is 9.5 mL
